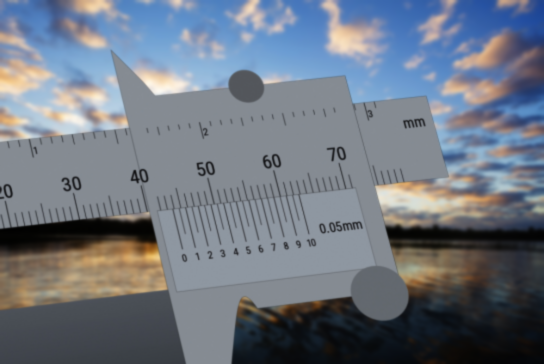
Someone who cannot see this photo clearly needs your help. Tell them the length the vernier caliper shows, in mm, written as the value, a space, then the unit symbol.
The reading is 43.8 mm
